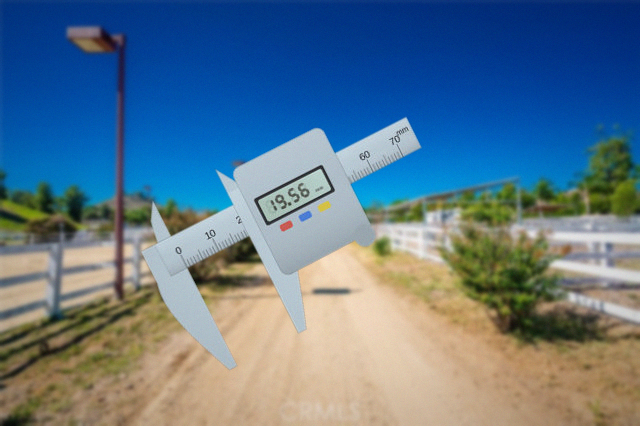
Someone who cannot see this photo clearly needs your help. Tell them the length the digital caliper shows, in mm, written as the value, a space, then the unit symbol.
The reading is 19.56 mm
